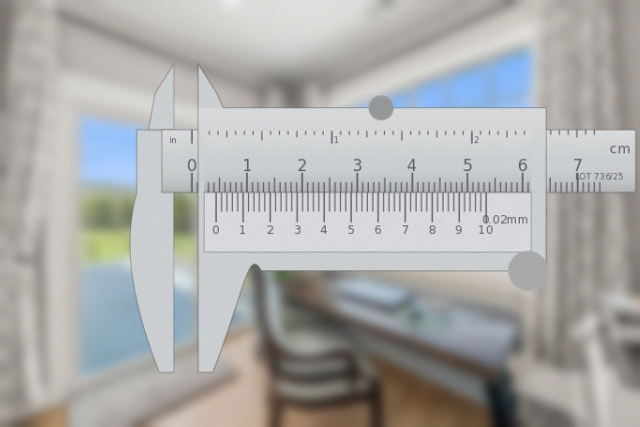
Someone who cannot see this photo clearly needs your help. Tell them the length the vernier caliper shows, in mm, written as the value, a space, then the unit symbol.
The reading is 4.4 mm
